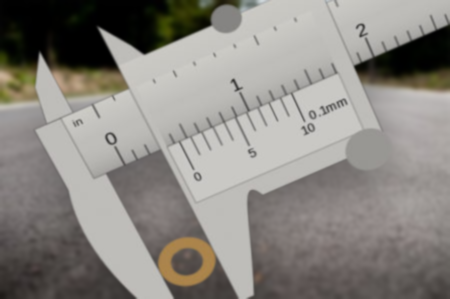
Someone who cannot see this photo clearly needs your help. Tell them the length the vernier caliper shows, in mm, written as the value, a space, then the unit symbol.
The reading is 4.4 mm
